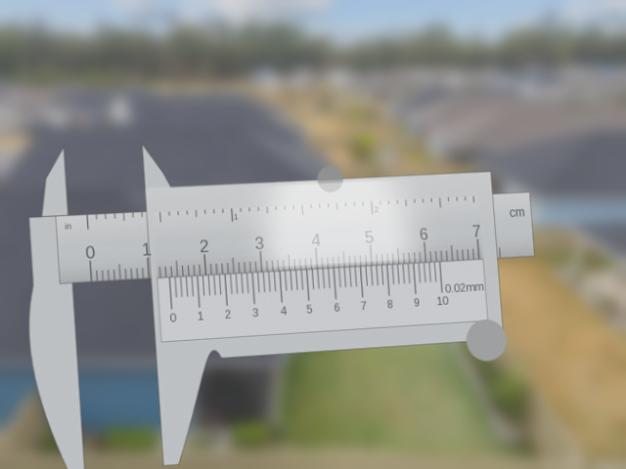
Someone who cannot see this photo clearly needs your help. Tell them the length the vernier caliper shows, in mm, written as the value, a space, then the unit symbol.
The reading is 13.6 mm
